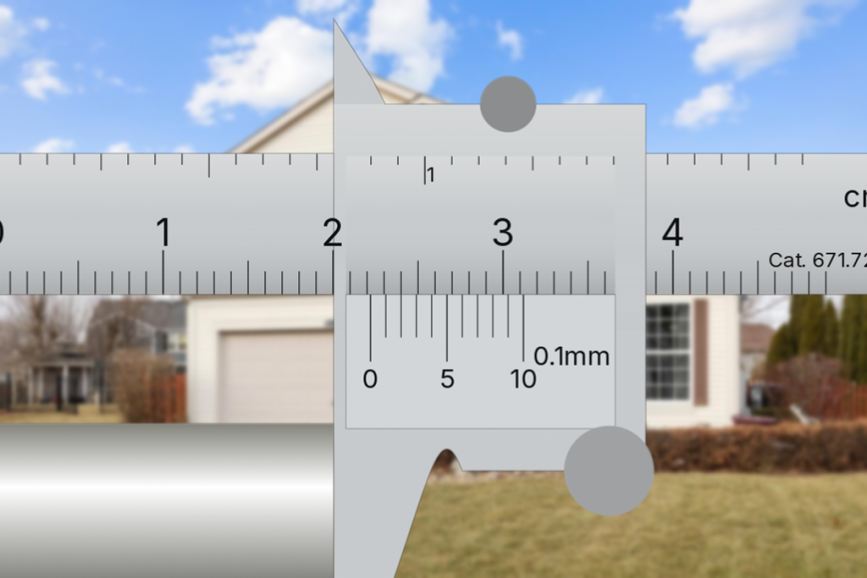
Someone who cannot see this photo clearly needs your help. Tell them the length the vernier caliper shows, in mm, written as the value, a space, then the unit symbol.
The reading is 22.2 mm
